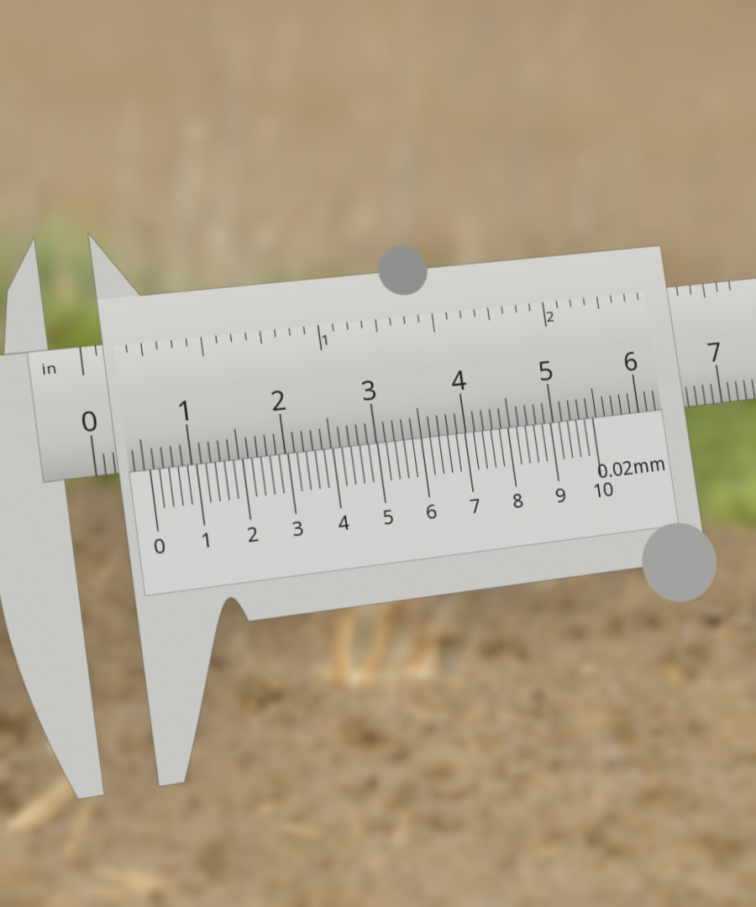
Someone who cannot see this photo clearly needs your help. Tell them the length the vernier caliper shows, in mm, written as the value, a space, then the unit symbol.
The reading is 5.6 mm
